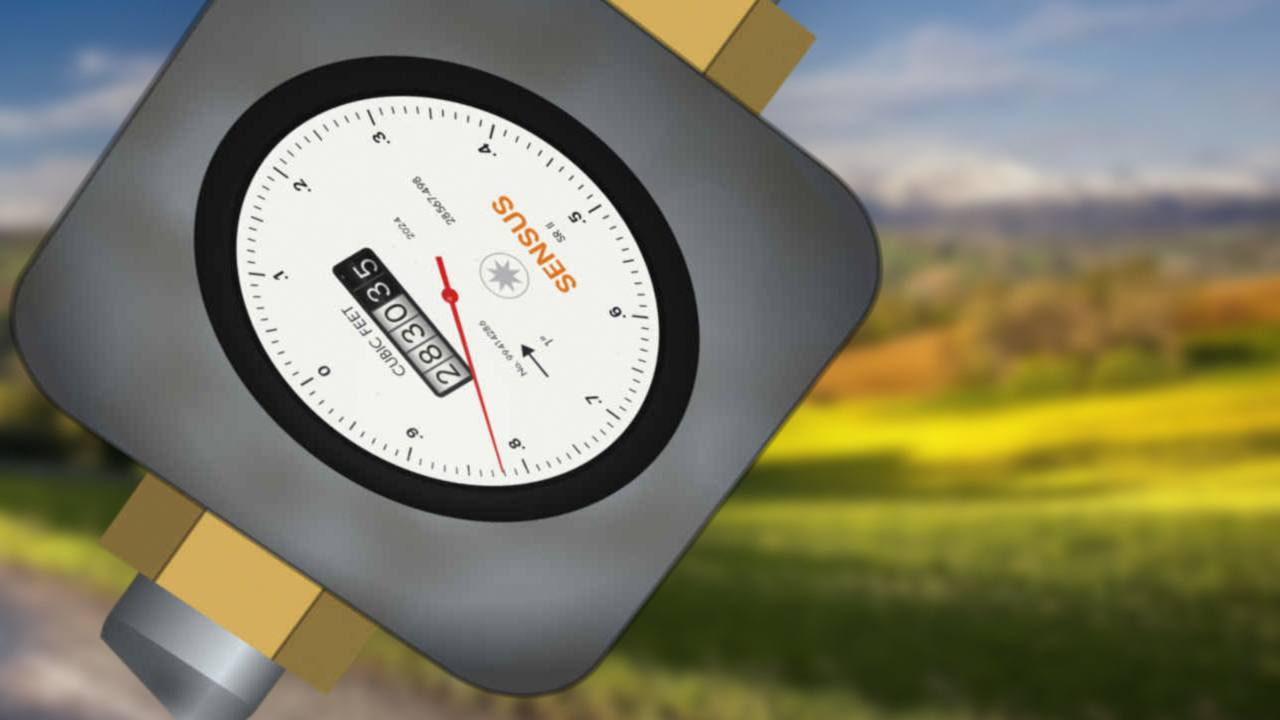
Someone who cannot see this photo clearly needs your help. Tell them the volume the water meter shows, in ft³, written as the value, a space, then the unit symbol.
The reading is 283034.82 ft³
